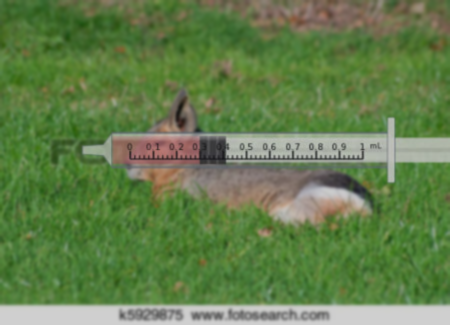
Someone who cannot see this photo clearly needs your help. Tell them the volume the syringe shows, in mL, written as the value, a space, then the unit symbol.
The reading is 0.3 mL
